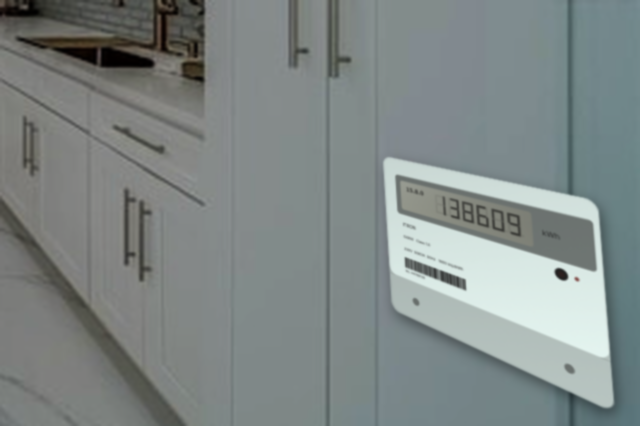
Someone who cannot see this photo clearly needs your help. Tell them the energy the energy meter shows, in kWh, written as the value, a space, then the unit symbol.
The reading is 138609 kWh
